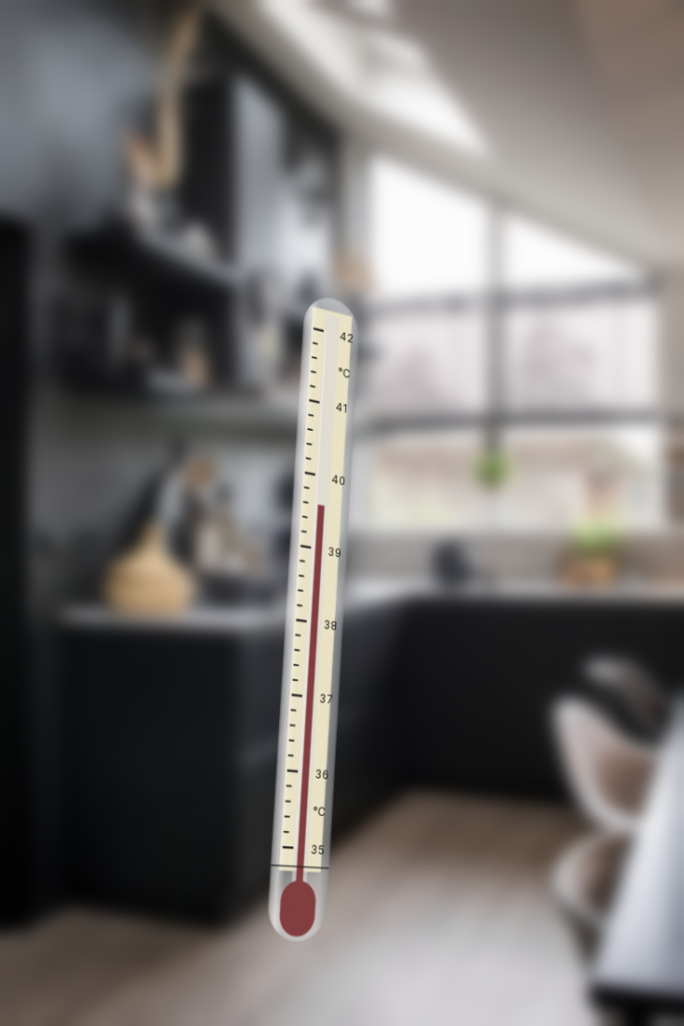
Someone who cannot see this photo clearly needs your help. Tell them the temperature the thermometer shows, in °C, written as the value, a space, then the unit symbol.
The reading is 39.6 °C
